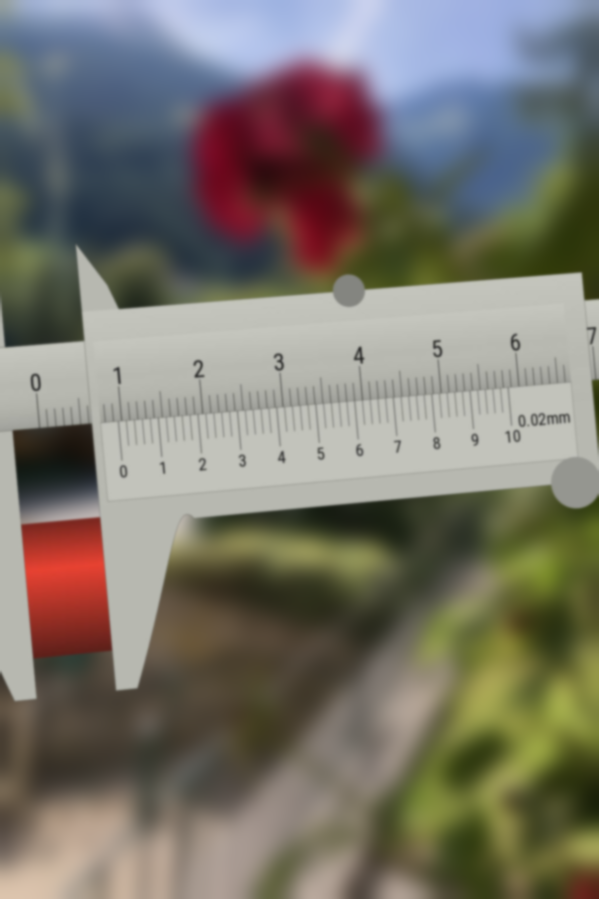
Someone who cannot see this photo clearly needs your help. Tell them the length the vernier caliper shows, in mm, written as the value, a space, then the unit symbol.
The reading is 9.6 mm
